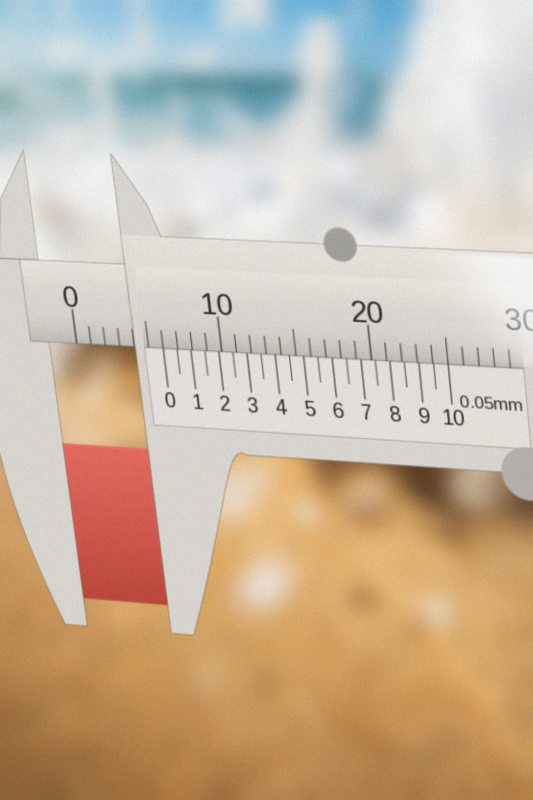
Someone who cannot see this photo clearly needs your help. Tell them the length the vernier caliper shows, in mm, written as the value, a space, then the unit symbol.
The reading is 6.0 mm
